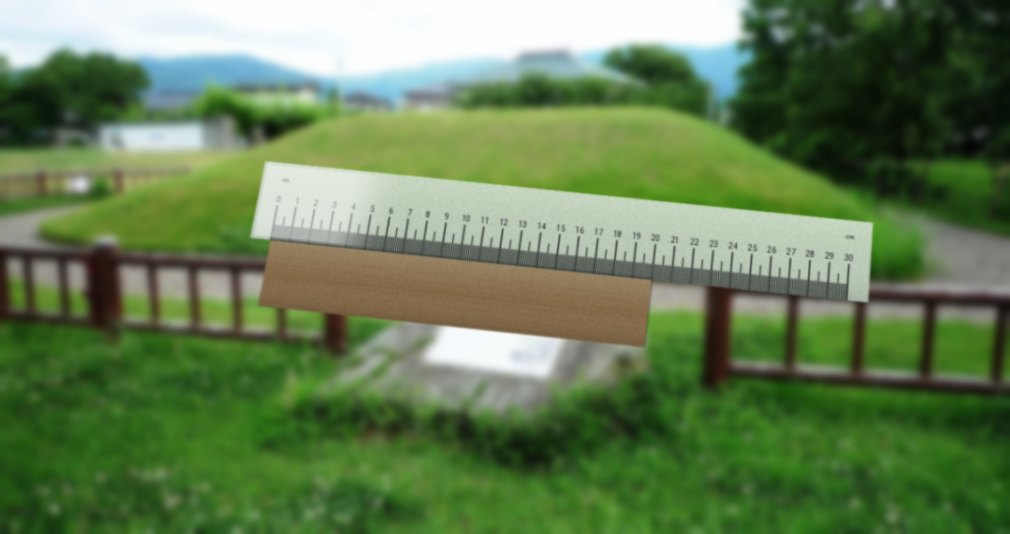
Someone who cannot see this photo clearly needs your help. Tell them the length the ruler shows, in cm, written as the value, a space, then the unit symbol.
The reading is 20 cm
